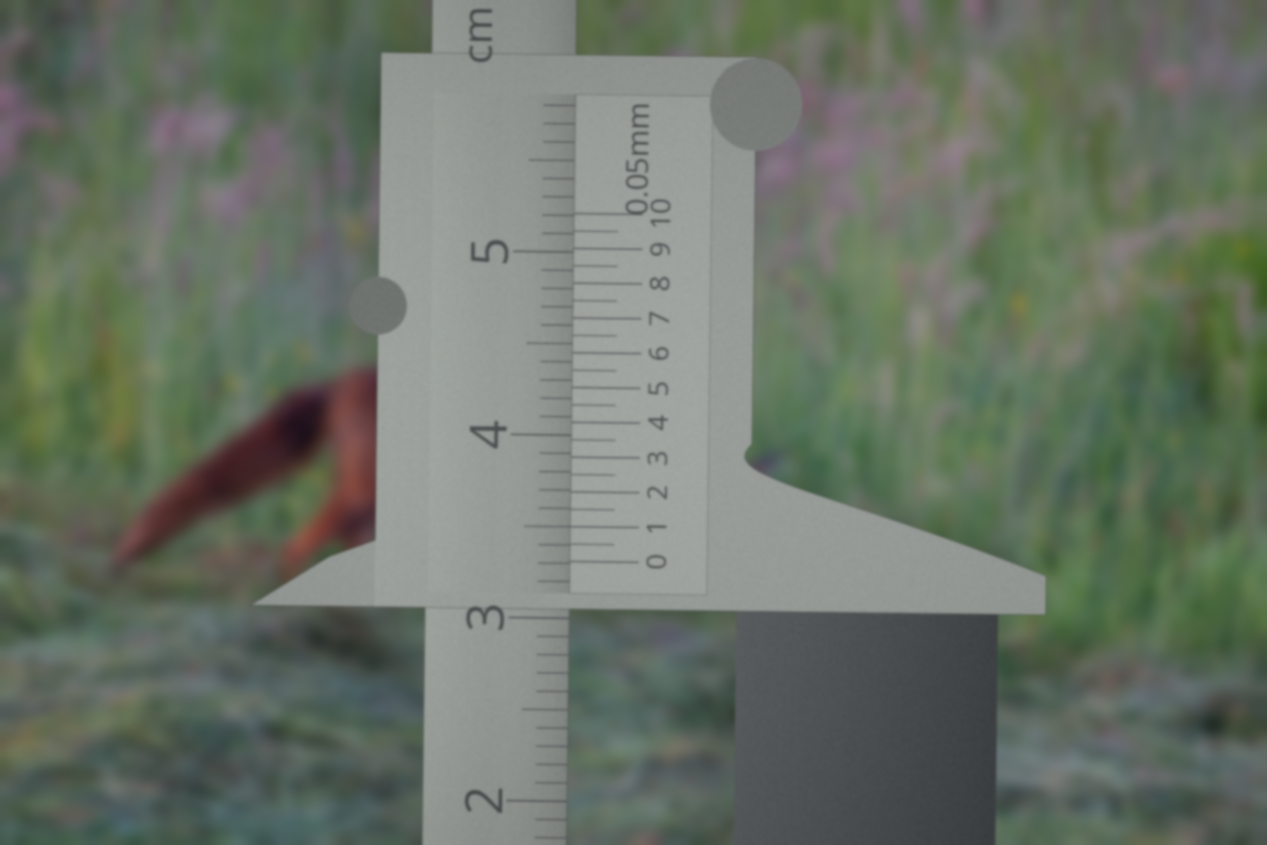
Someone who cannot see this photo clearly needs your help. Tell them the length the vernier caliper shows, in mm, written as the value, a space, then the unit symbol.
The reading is 33.1 mm
